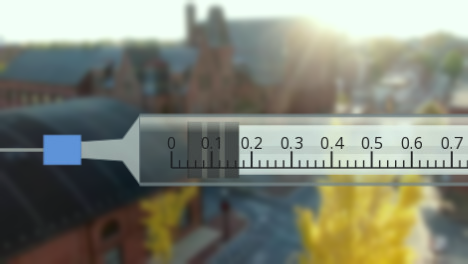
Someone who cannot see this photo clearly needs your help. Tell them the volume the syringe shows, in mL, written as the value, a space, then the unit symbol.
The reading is 0.04 mL
